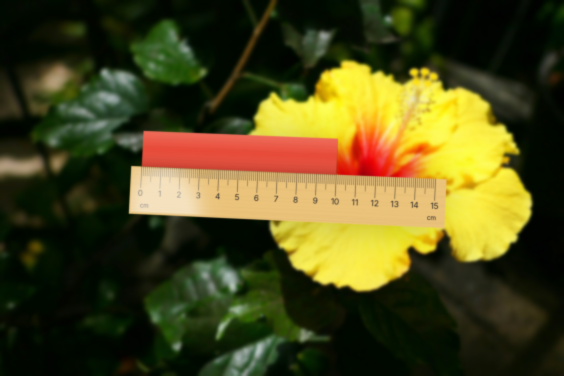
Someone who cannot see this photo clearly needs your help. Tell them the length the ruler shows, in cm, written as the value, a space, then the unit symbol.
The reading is 10 cm
